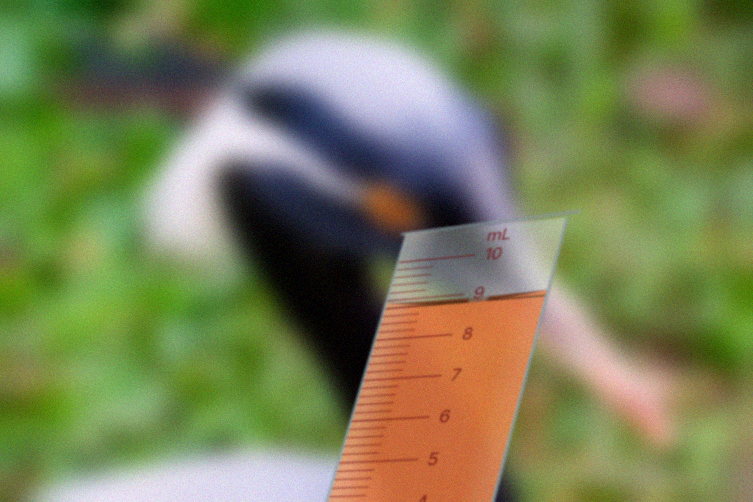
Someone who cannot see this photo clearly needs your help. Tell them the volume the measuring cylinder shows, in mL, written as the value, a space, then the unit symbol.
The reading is 8.8 mL
